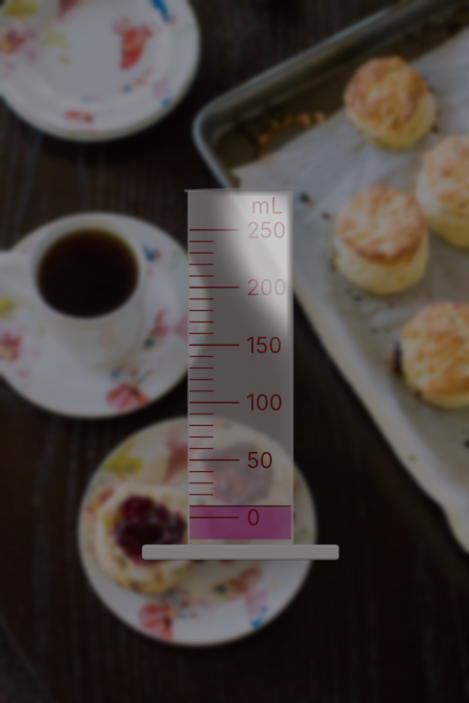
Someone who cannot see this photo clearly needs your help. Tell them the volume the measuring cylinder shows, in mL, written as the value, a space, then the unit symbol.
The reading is 10 mL
